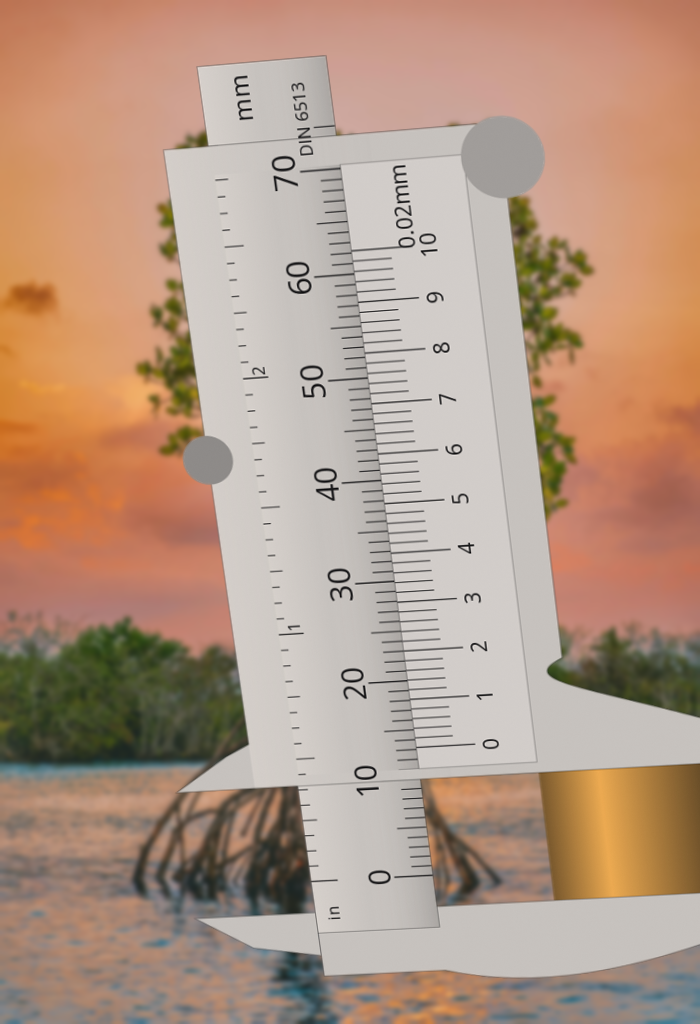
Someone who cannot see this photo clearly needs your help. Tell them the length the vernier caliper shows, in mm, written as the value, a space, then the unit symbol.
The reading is 13.2 mm
